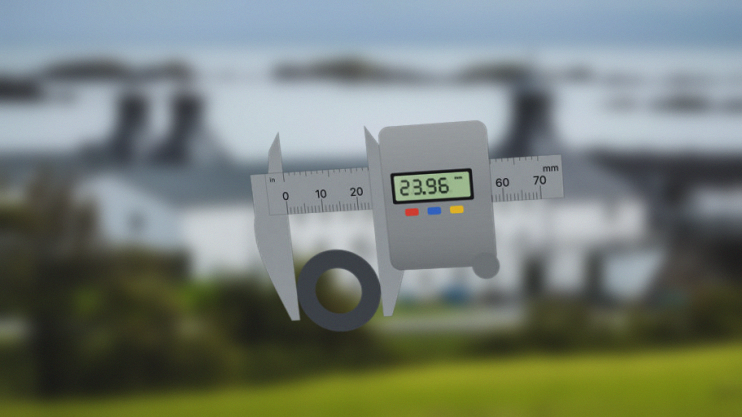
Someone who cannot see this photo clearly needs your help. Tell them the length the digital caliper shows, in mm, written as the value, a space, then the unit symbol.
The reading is 23.96 mm
